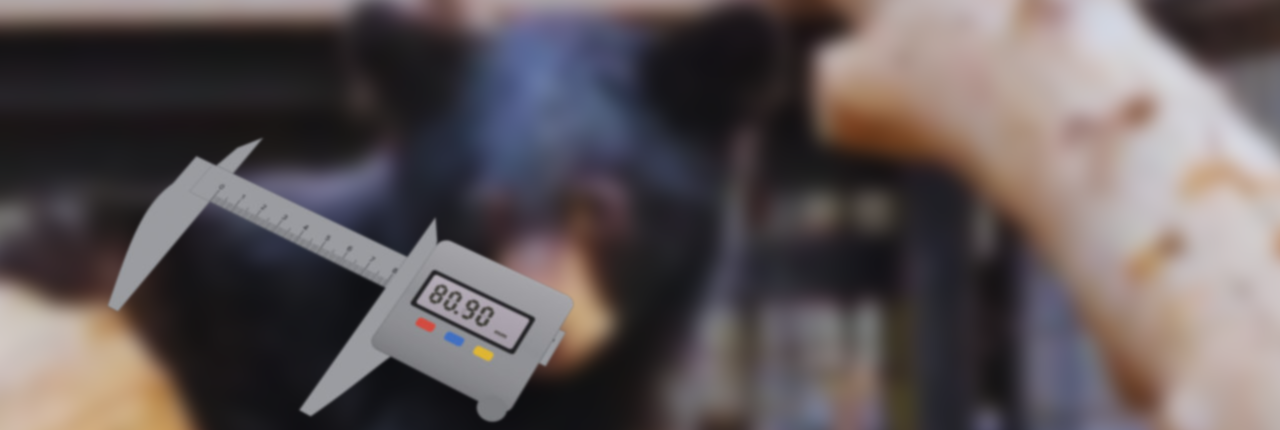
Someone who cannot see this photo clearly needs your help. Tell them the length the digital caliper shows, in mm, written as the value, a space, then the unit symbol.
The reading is 80.90 mm
